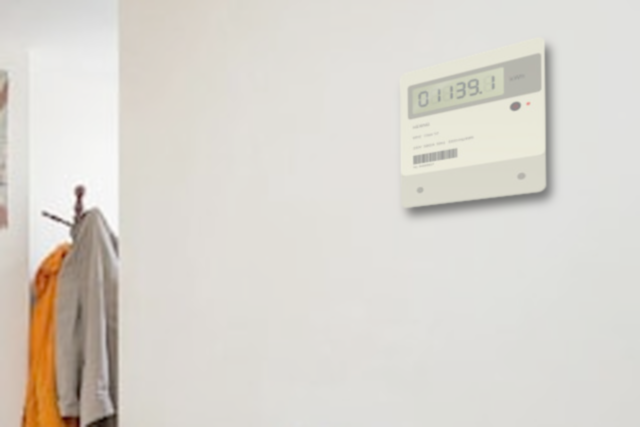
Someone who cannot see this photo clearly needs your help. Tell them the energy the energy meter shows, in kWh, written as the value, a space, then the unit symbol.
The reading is 1139.1 kWh
